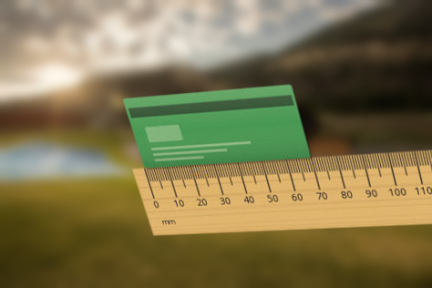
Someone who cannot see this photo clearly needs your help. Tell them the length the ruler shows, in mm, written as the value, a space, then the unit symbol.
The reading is 70 mm
